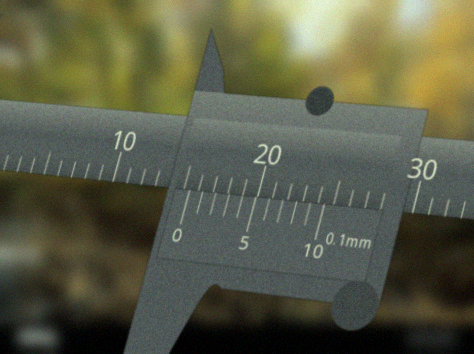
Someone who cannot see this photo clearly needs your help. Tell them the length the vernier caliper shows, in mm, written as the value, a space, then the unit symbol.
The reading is 15.4 mm
